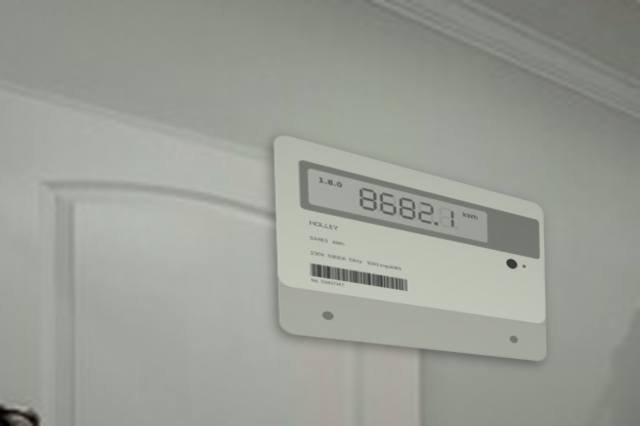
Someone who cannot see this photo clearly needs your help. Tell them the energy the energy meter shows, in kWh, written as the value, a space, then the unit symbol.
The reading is 8682.1 kWh
